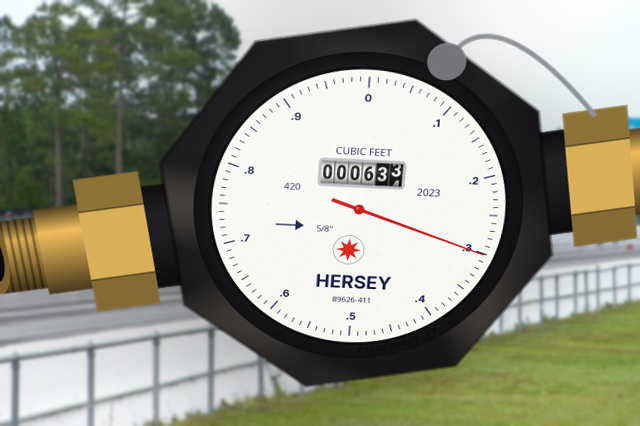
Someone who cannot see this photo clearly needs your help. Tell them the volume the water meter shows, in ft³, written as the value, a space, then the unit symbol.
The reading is 633.30 ft³
